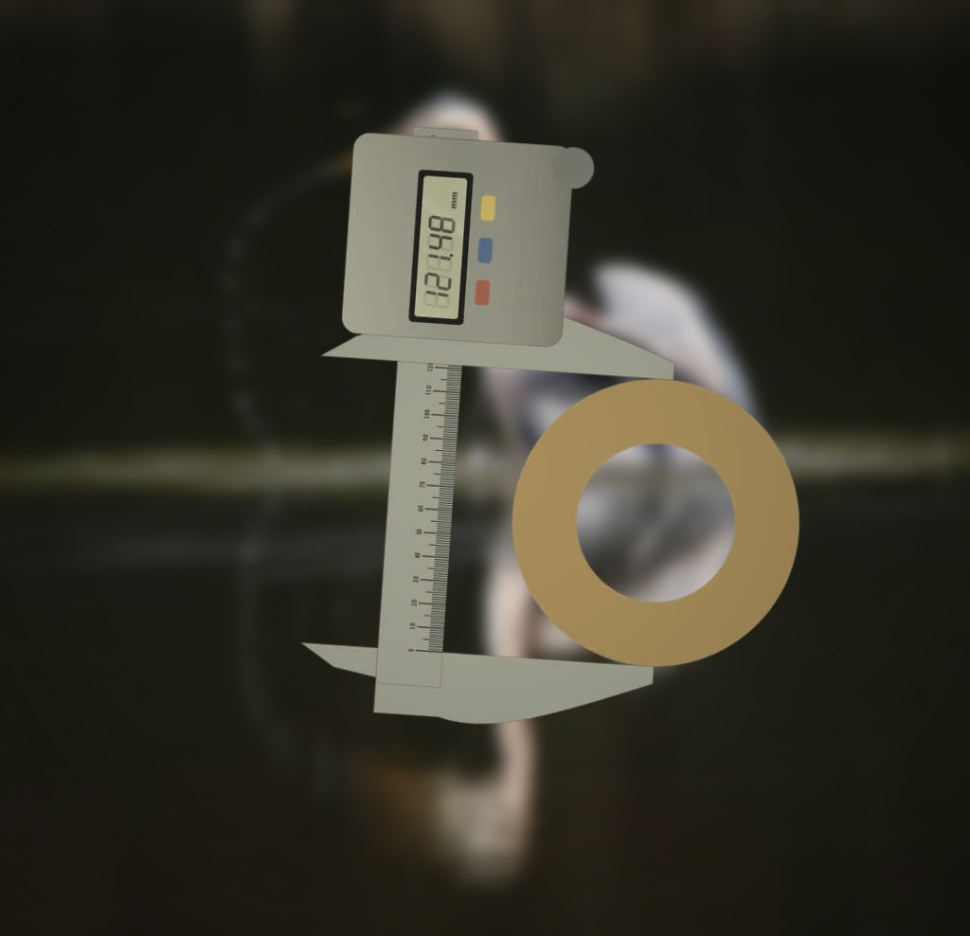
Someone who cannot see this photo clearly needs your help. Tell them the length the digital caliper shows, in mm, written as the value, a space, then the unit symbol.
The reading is 121.48 mm
